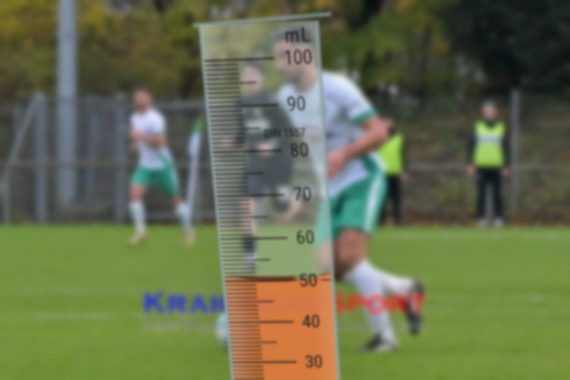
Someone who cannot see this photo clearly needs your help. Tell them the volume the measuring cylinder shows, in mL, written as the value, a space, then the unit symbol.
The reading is 50 mL
